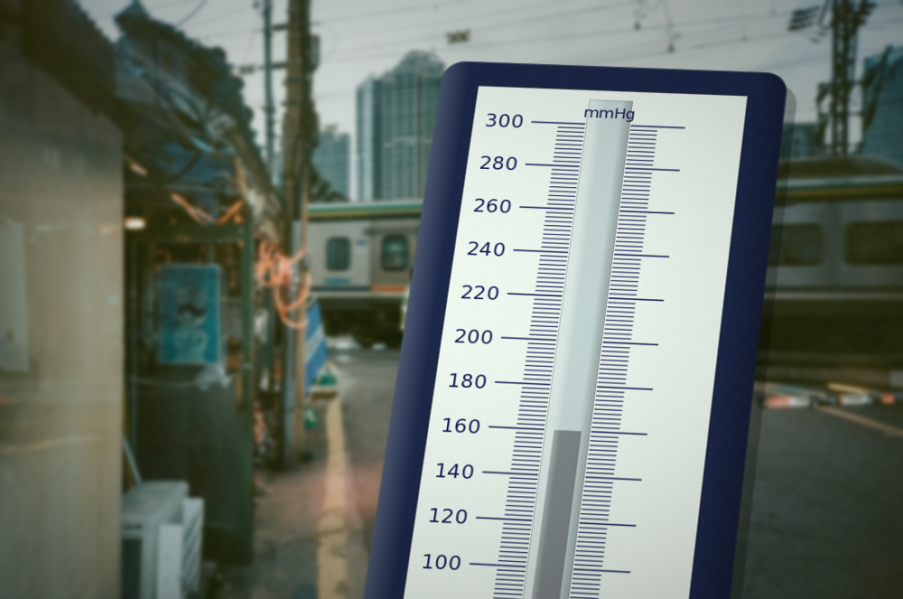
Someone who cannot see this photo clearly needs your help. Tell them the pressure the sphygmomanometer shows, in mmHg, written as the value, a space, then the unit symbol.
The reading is 160 mmHg
